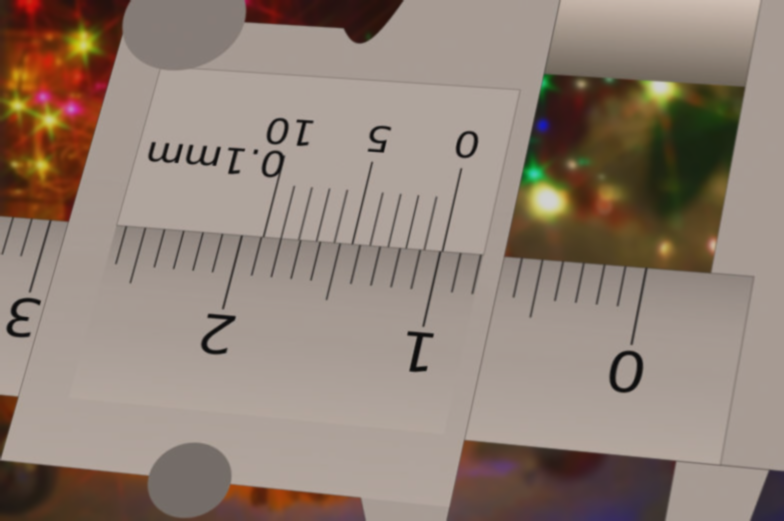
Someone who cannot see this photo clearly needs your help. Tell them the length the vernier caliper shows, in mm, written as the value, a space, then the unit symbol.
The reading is 9.9 mm
